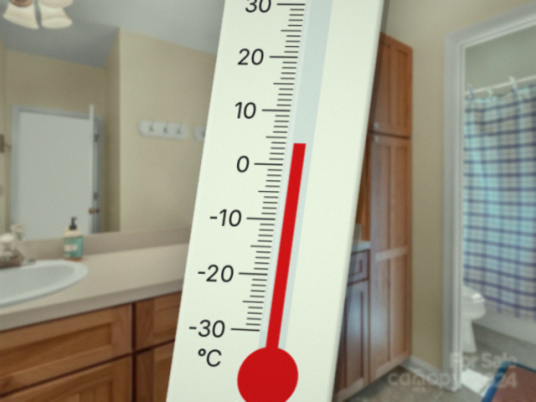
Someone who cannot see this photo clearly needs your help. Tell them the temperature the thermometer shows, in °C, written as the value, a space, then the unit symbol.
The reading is 4 °C
